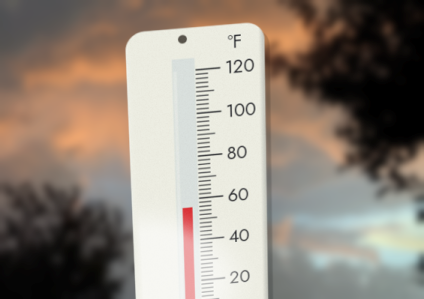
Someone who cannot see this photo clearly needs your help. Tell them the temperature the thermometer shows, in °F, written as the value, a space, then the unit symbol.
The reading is 56 °F
